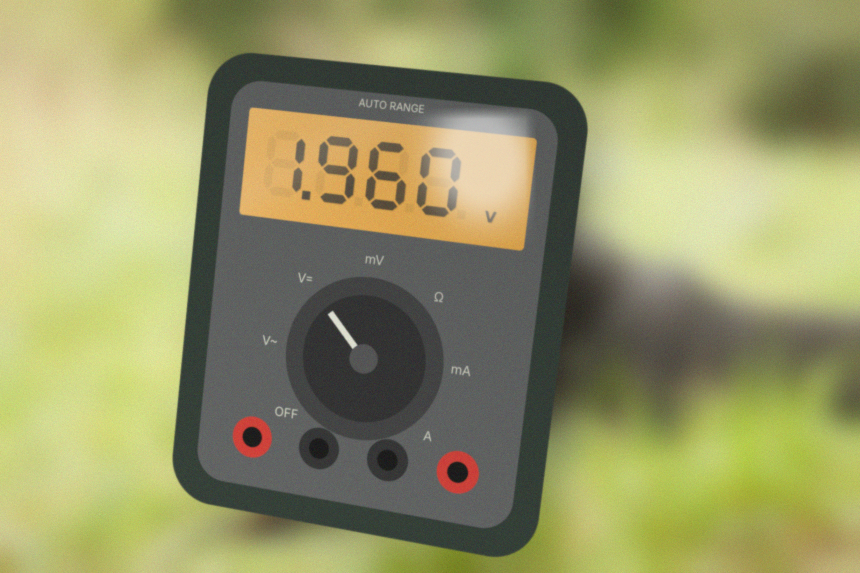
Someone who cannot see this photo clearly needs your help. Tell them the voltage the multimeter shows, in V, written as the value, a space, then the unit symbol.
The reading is 1.960 V
